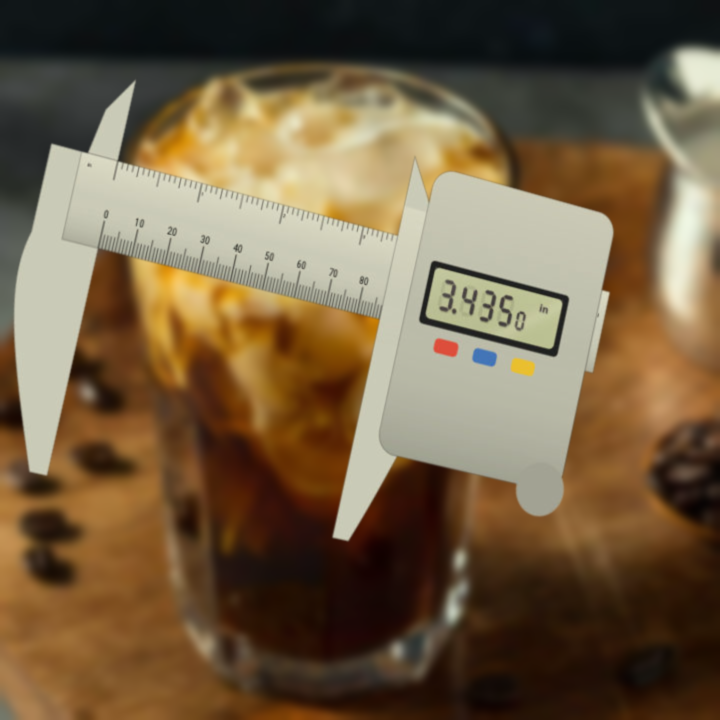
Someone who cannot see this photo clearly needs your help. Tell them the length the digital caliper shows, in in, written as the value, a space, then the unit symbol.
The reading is 3.4350 in
